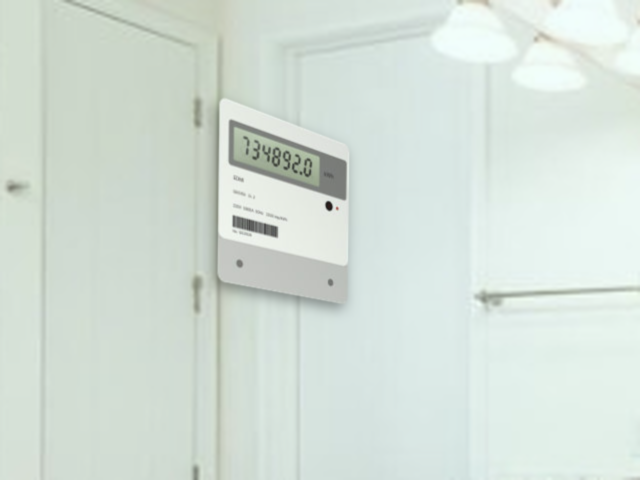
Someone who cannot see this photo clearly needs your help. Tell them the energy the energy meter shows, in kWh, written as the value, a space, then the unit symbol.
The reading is 734892.0 kWh
